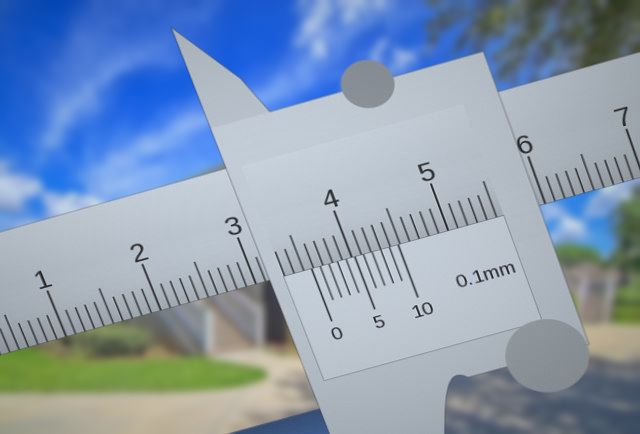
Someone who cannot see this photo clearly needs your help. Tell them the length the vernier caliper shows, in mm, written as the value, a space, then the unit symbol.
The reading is 35.8 mm
